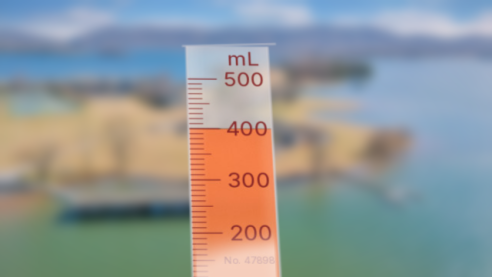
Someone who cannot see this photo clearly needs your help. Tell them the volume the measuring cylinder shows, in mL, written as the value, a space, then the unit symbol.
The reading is 400 mL
